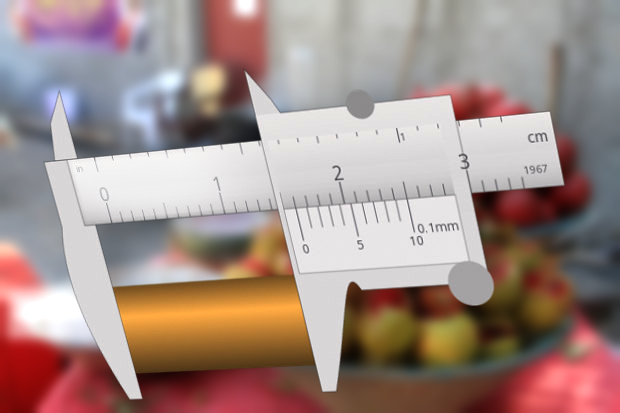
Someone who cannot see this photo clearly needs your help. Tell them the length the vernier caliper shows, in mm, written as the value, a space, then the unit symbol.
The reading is 16.0 mm
